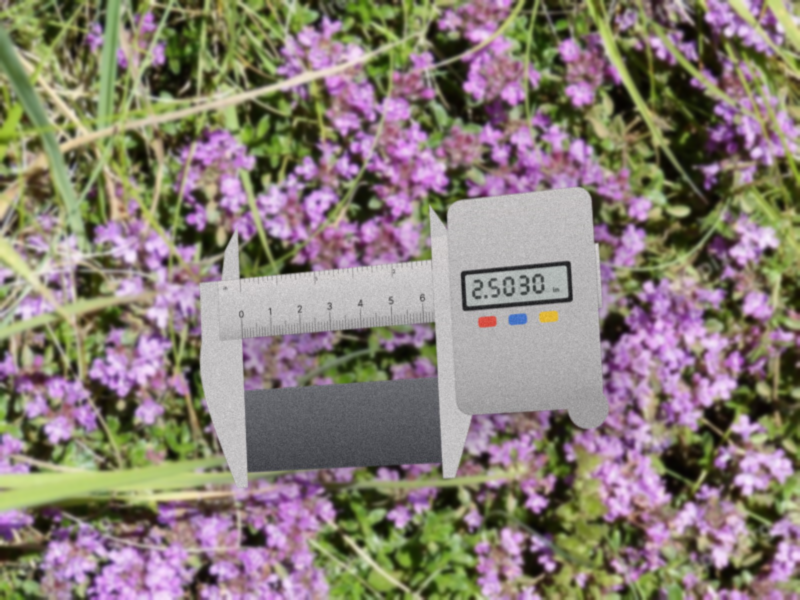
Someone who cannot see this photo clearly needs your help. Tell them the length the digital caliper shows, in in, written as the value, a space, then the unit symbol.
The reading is 2.5030 in
